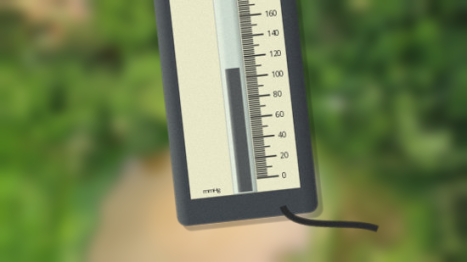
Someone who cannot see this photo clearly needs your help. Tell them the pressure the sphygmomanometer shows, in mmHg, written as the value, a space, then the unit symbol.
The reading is 110 mmHg
